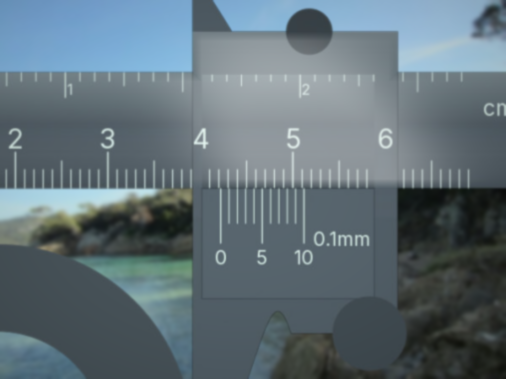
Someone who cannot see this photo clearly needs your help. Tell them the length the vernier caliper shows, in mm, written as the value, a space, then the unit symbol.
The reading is 42.2 mm
